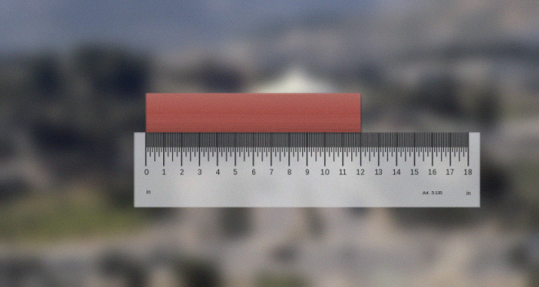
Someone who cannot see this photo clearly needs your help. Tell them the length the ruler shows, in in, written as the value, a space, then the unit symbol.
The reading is 12 in
